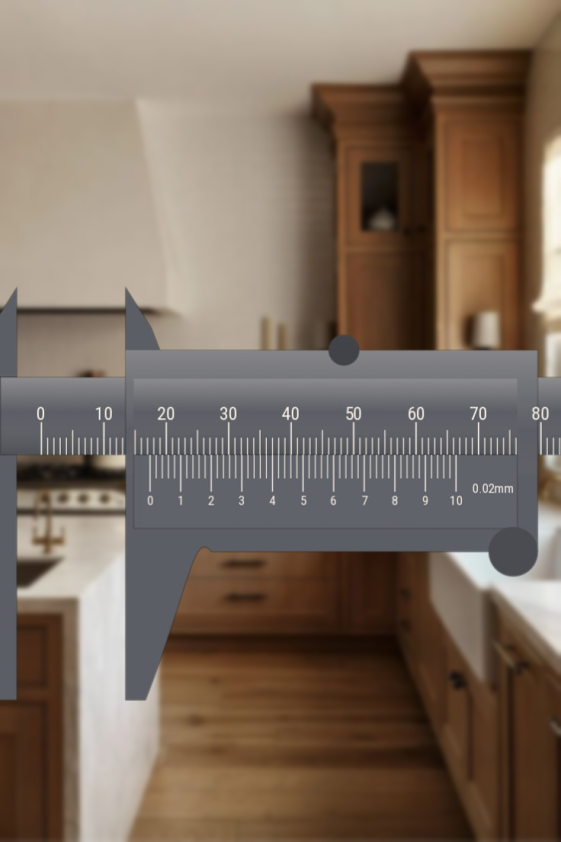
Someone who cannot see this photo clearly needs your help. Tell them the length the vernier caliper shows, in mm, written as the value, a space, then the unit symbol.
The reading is 17.4 mm
